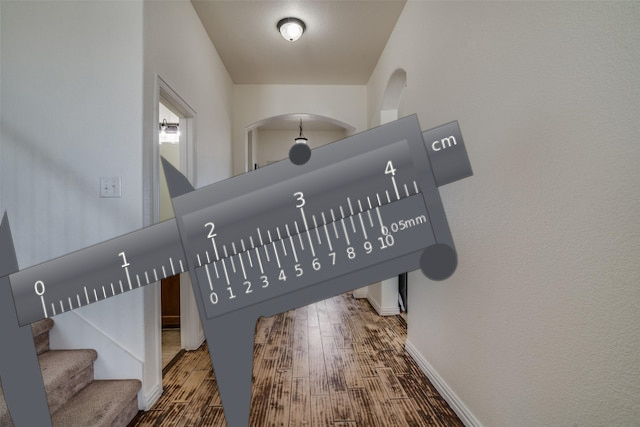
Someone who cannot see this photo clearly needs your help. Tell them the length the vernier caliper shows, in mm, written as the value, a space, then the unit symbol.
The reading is 18.6 mm
